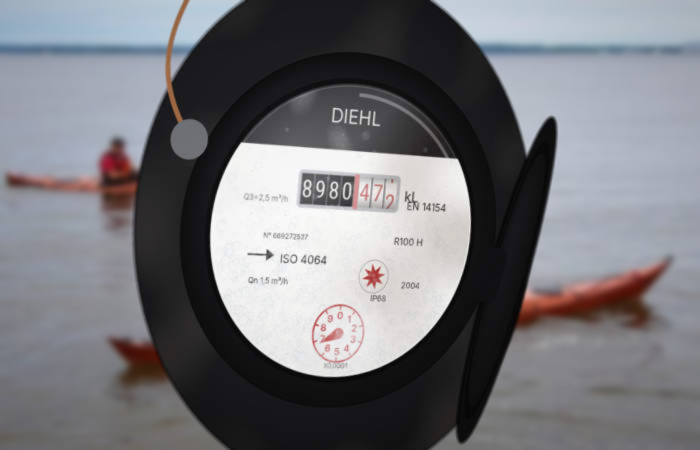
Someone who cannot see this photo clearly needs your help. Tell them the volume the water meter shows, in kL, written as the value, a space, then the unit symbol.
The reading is 8980.4716 kL
